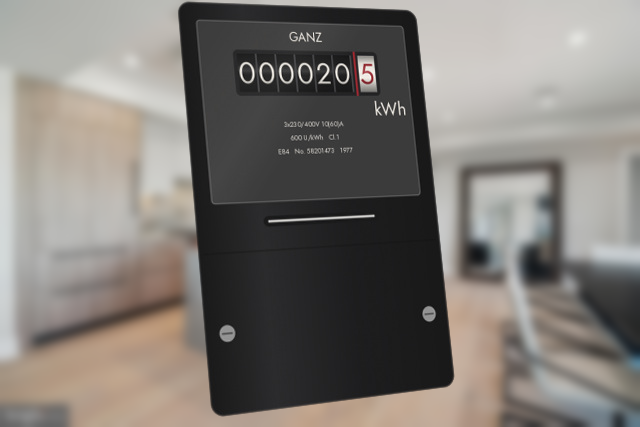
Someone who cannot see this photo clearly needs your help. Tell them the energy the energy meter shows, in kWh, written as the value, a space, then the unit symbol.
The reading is 20.5 kWh
